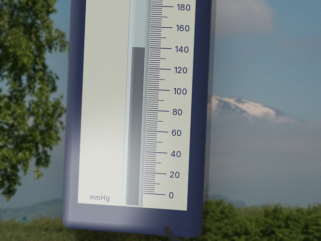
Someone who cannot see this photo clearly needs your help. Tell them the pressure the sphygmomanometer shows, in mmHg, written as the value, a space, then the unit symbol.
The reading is 140 mmHg
